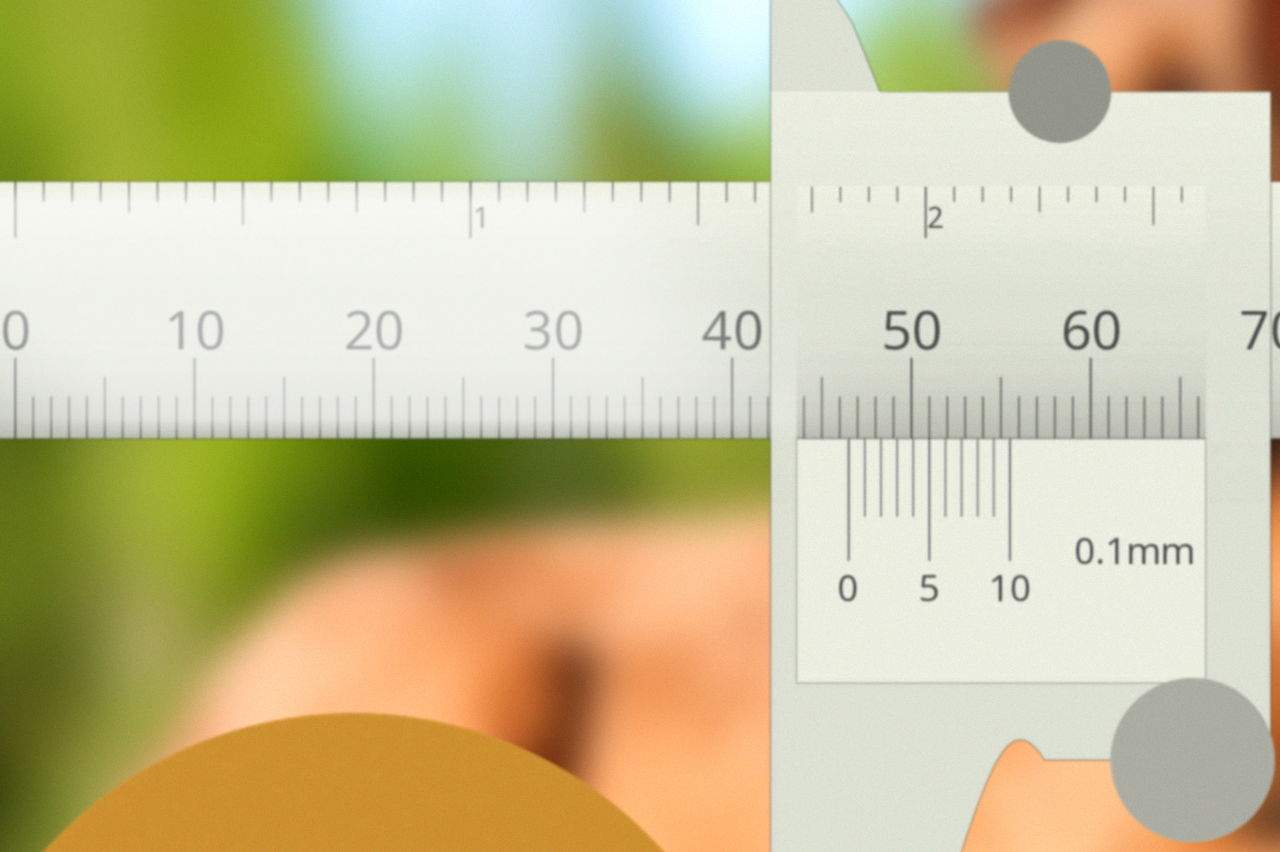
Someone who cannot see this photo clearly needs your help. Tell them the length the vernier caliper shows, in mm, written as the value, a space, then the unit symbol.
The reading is 46.5 mm
